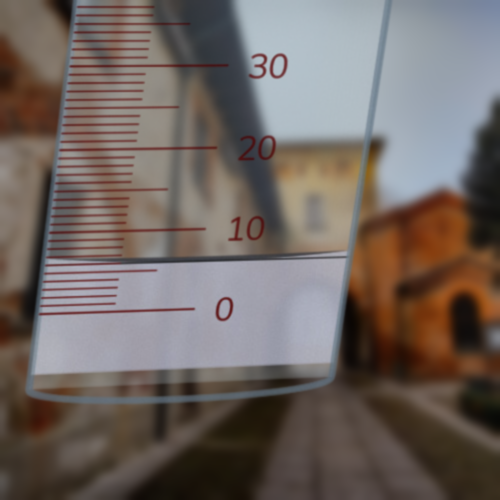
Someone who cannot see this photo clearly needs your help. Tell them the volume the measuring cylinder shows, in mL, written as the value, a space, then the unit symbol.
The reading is 6 mL
